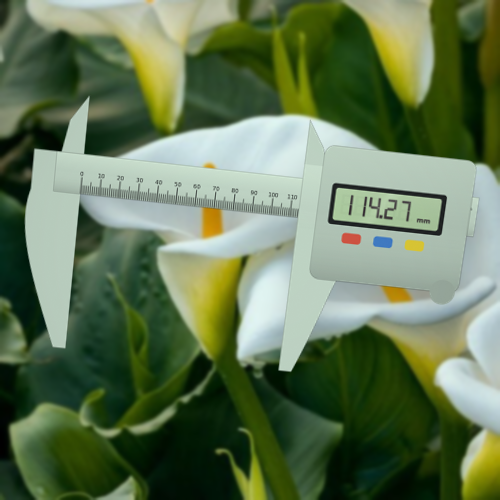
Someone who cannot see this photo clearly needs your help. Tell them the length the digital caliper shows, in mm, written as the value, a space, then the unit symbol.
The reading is 114.27 mm
